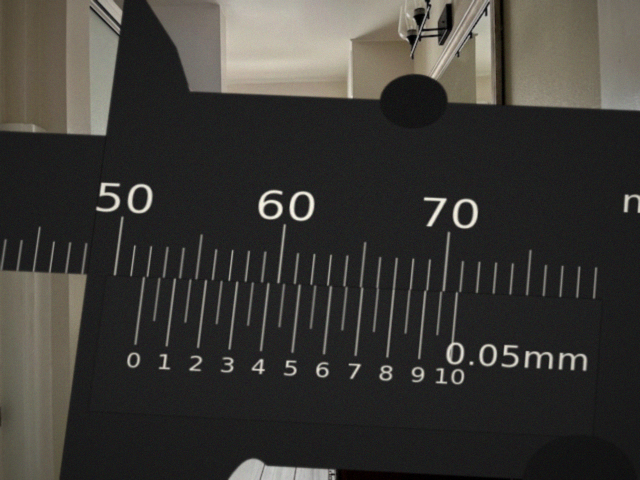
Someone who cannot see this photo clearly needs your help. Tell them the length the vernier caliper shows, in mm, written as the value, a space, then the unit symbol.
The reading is 51.8 mm
